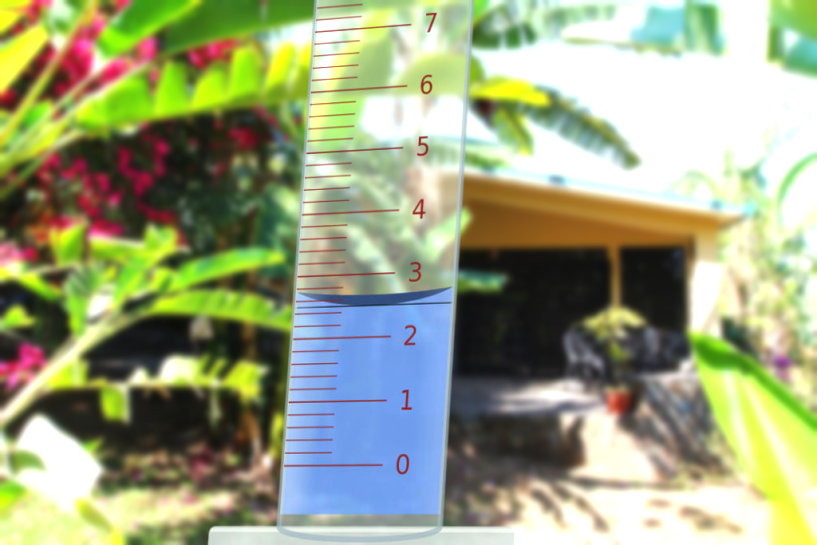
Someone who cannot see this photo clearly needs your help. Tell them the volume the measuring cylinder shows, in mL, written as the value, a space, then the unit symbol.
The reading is 2.5 mL
